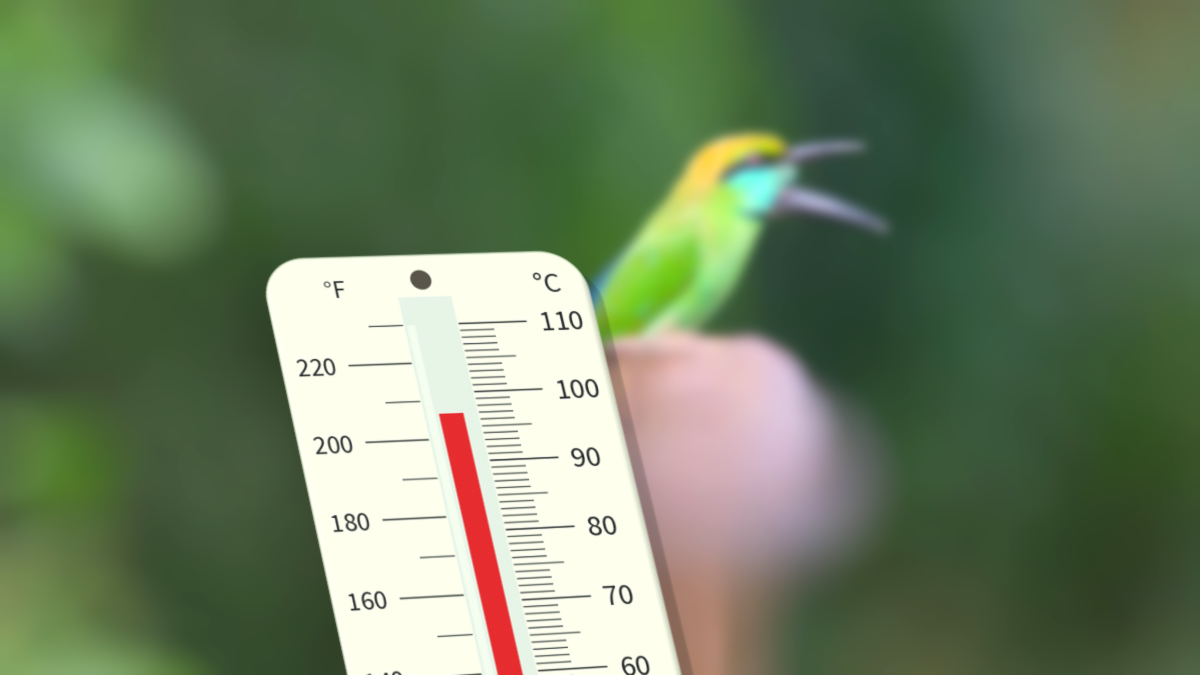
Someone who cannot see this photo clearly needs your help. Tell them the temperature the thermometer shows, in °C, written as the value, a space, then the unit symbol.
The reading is 97 °C
